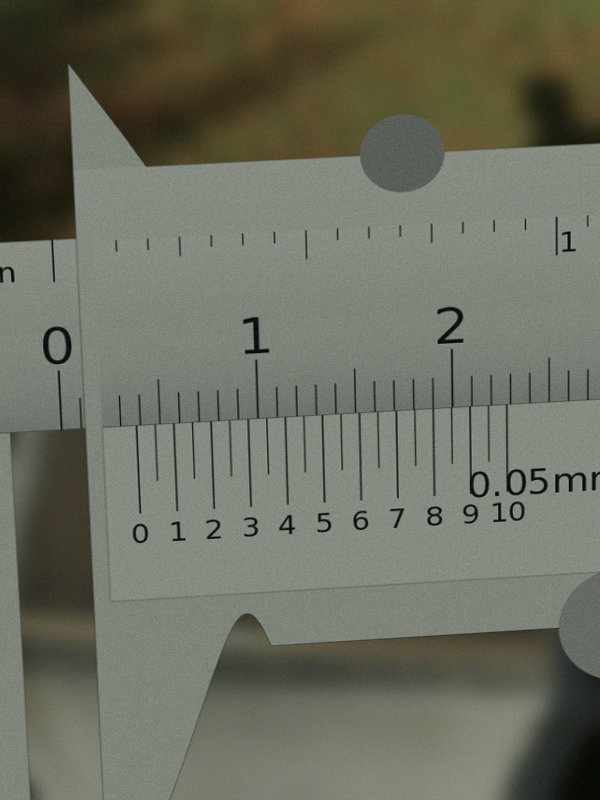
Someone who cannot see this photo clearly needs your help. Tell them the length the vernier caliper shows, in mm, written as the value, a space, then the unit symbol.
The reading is 3.8 mm
